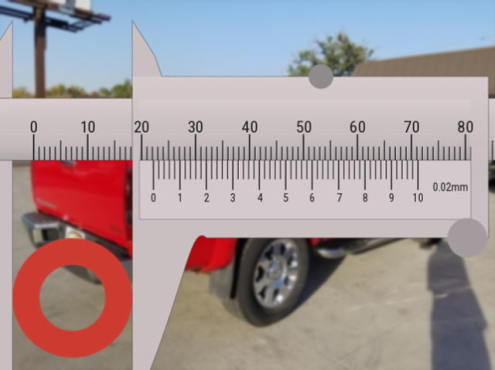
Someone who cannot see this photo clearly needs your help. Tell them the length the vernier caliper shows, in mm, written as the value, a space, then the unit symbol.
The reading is 22.2 mm
